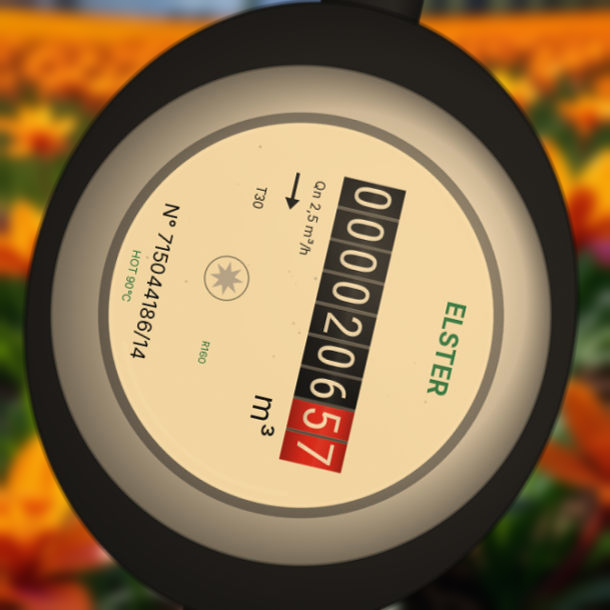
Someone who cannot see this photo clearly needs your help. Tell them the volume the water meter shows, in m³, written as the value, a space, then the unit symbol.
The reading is 206.57 m³
